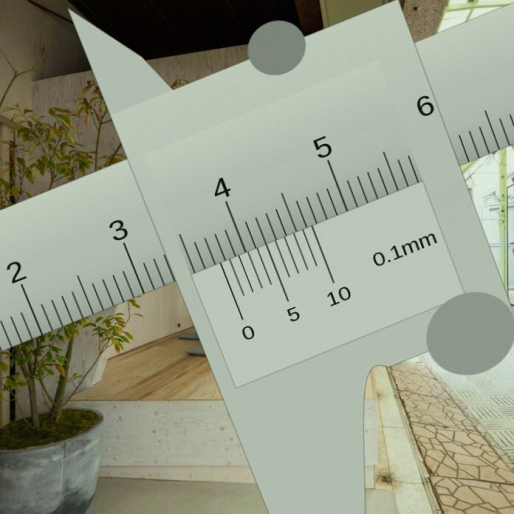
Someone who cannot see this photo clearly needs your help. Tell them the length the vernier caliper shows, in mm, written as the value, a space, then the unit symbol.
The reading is 37.5 mm
